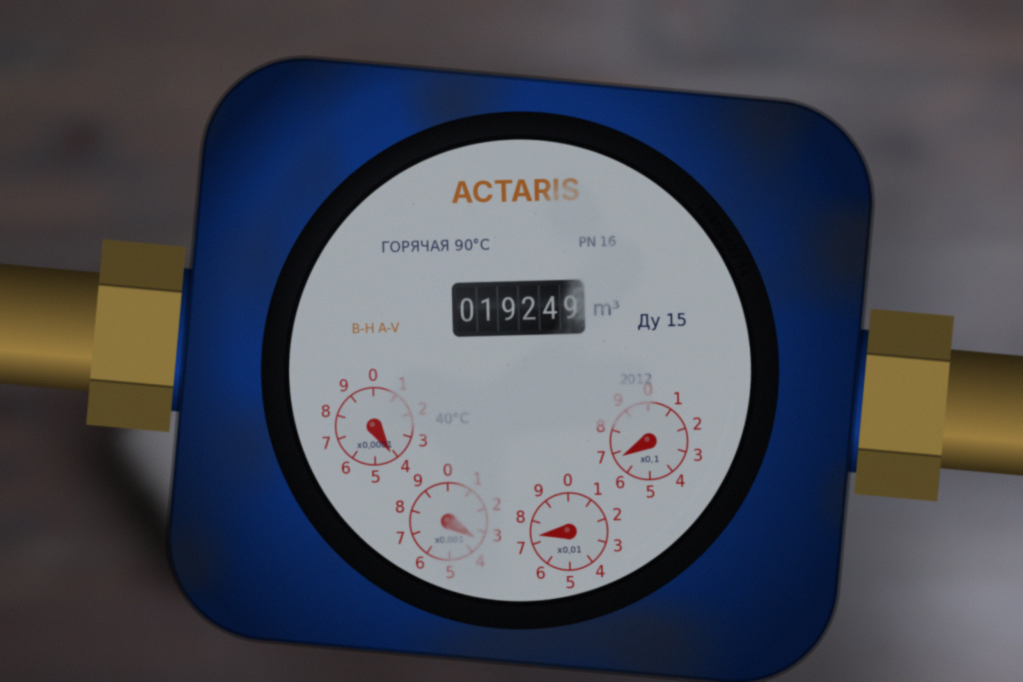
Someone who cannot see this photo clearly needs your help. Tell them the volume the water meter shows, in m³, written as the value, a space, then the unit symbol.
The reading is 19249.6734 m³
